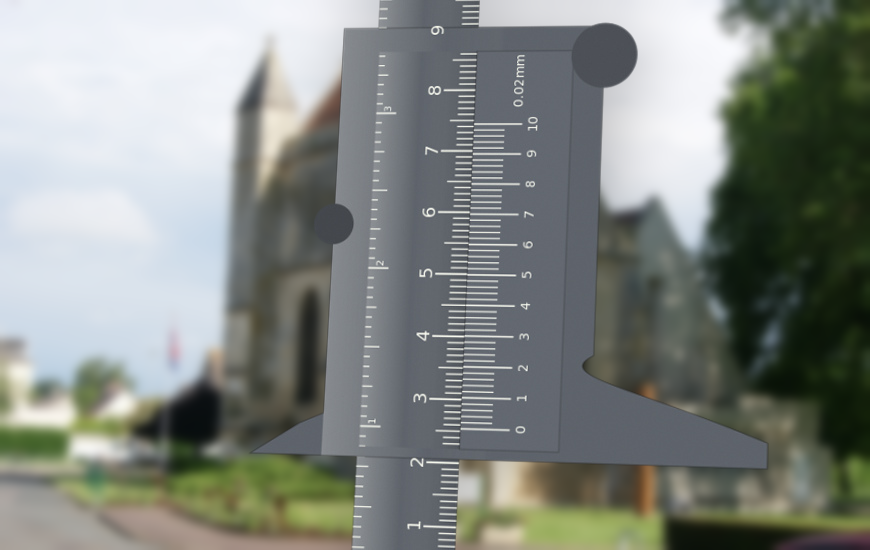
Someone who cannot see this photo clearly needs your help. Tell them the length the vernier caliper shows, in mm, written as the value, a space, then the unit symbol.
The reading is 25.4 mm
